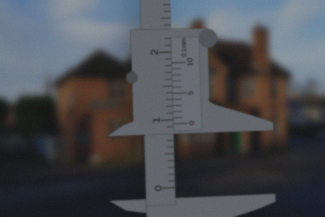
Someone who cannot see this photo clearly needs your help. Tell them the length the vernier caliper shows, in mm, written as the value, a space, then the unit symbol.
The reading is 9.4 mm
